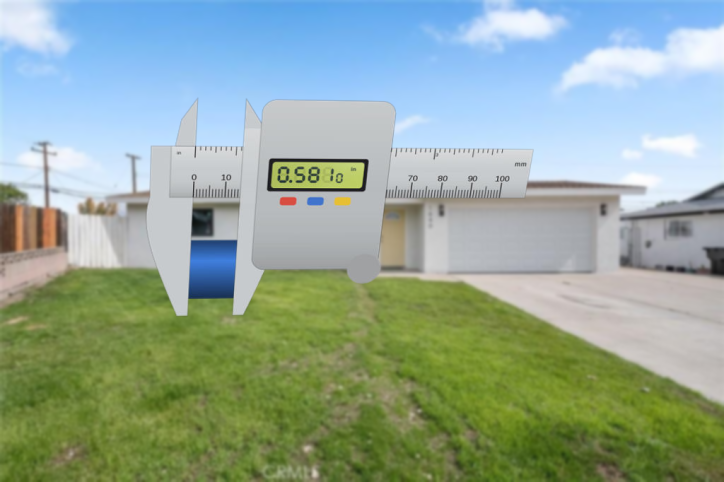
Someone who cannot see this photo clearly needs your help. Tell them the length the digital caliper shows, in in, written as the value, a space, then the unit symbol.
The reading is 0.5810 in
